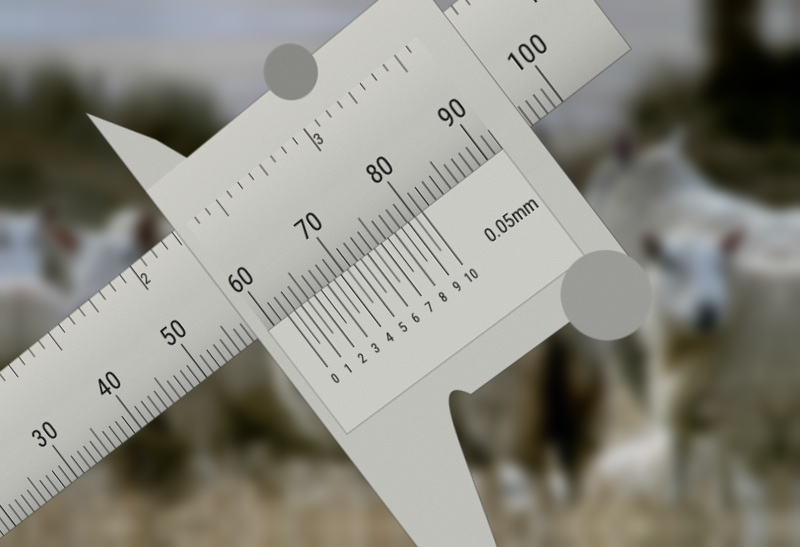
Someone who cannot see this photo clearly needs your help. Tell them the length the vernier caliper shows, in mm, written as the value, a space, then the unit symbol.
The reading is 62.0 mm
